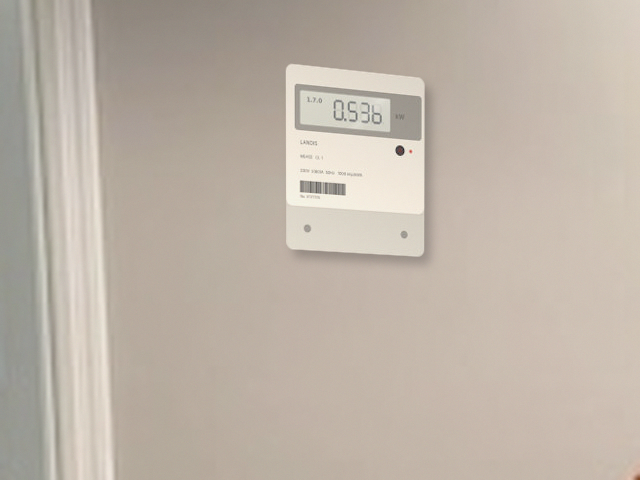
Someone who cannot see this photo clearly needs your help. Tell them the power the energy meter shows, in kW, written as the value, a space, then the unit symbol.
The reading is 0.536 kW
